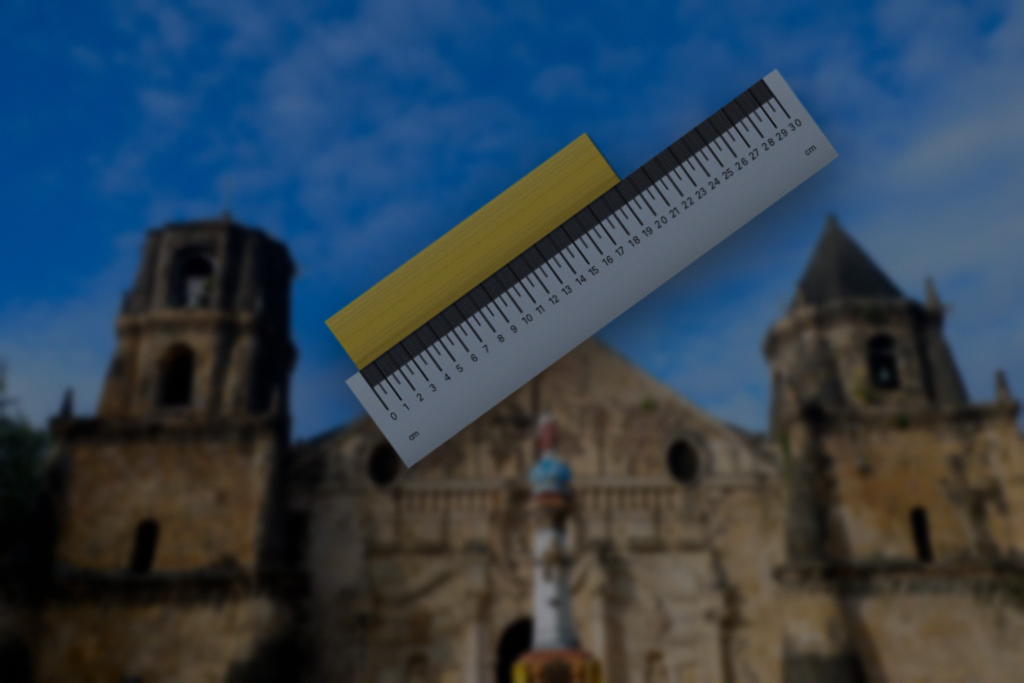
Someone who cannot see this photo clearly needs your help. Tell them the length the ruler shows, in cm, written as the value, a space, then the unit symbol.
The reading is 19.5 cm
